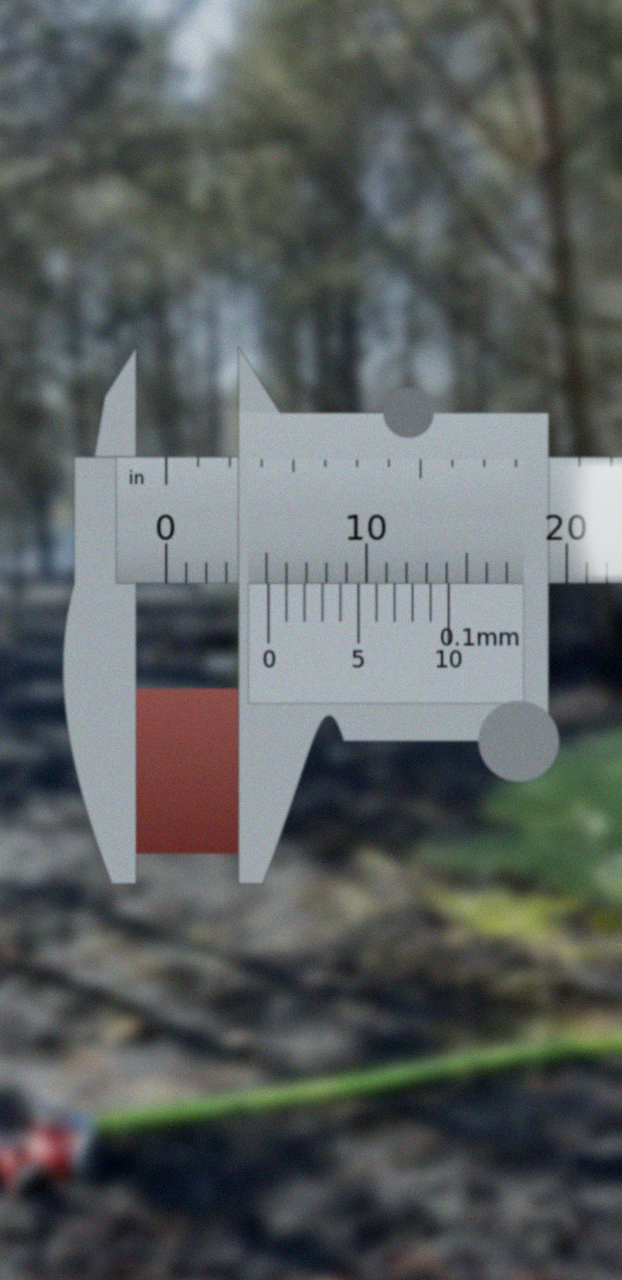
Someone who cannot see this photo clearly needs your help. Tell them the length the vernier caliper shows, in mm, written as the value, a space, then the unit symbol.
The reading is 5.1 mm
